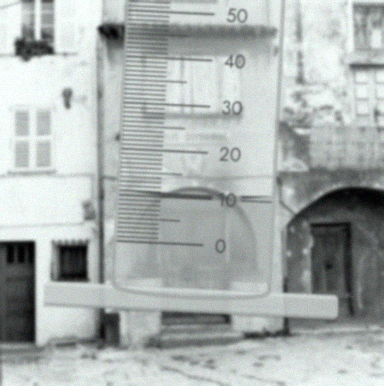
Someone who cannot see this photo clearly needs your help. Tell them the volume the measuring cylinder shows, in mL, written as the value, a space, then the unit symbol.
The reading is 10 mL
